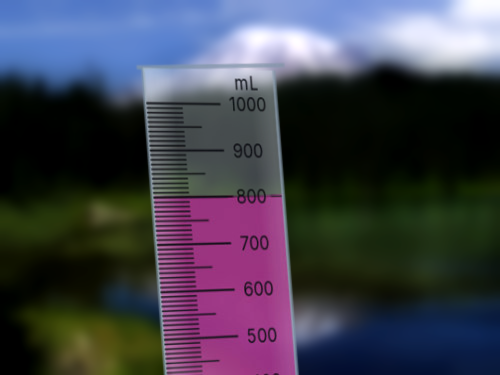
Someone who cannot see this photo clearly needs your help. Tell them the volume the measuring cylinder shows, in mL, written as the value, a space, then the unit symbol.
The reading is 800 mL
